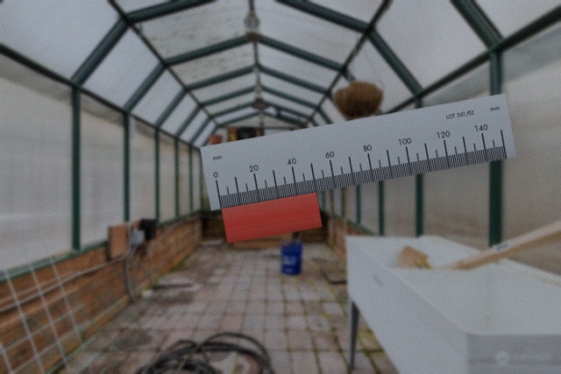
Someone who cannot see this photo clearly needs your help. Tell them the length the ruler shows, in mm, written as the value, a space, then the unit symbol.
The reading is 50 mm
